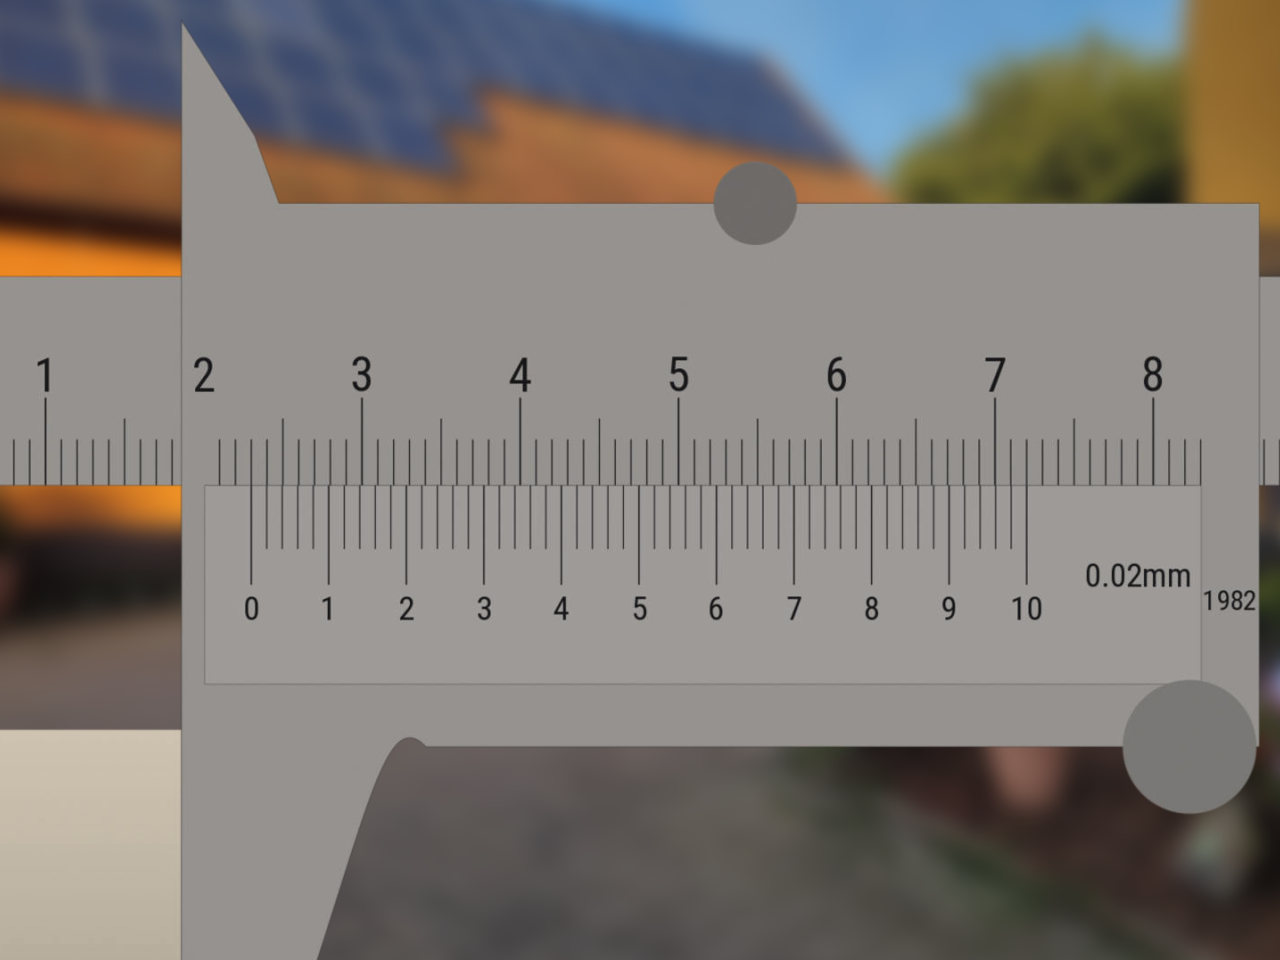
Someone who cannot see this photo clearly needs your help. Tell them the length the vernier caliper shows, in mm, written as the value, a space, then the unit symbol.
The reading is 23.0 mm
